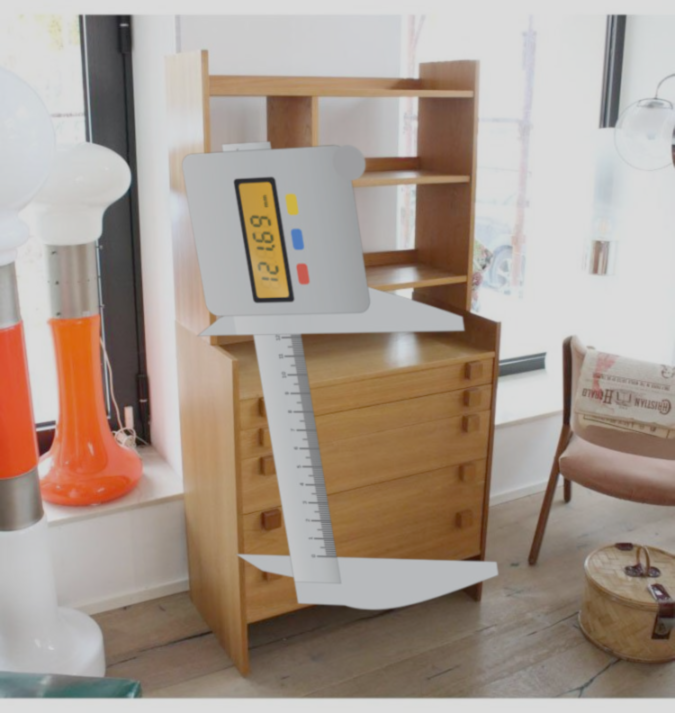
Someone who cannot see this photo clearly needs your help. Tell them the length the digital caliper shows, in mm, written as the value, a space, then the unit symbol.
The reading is 121.69 mm
